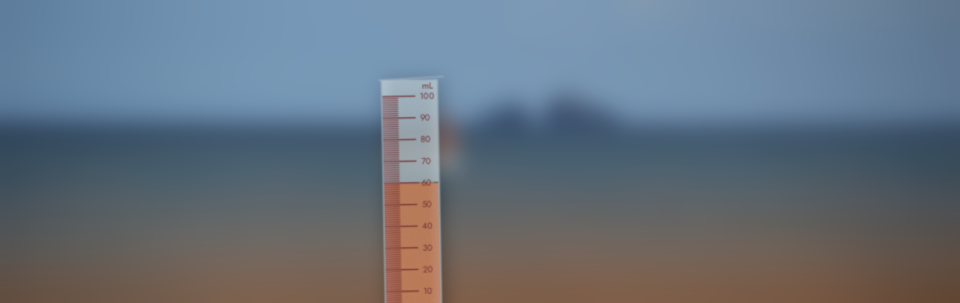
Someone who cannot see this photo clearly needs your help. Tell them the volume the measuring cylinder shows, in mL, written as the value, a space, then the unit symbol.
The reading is 60 mL
